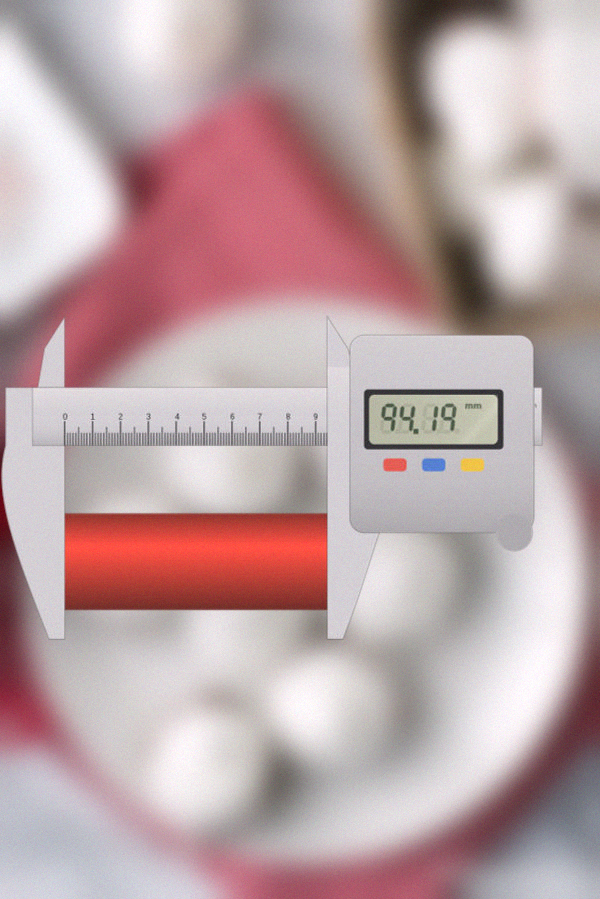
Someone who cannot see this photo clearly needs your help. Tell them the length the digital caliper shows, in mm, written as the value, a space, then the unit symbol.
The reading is 94.19 mm
